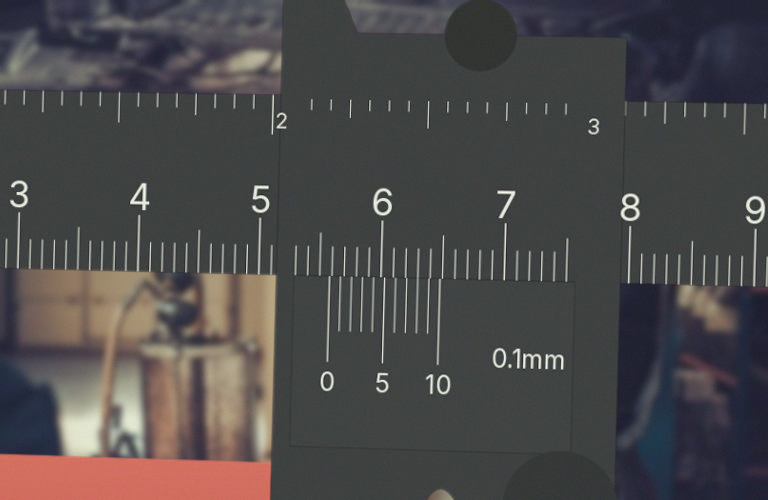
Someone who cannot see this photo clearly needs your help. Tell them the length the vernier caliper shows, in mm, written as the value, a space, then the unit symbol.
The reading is 55.8 mm
